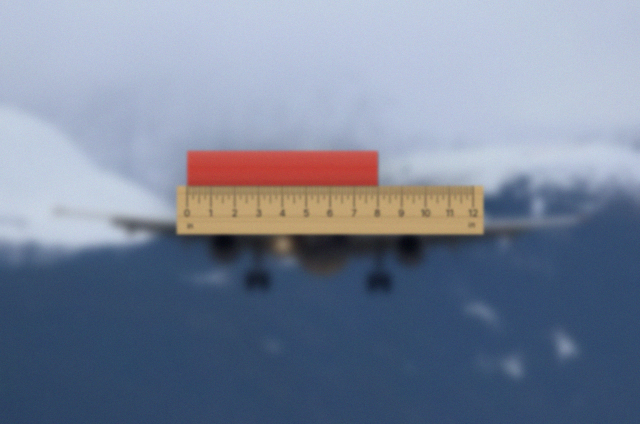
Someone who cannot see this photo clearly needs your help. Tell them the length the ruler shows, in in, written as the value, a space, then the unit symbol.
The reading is 8 in
